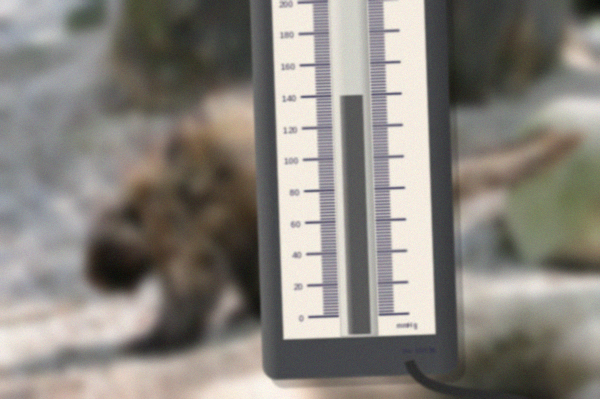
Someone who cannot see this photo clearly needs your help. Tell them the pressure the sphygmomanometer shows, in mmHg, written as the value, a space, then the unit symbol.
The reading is 140 mmHg
